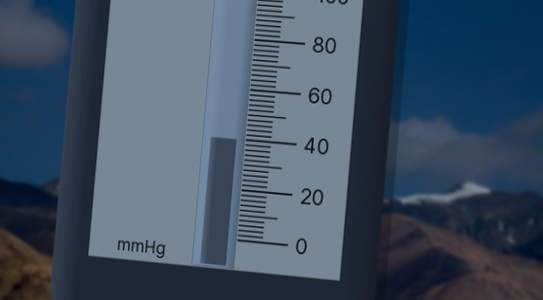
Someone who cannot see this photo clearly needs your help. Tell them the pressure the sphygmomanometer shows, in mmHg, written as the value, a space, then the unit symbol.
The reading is 40 mmHg
